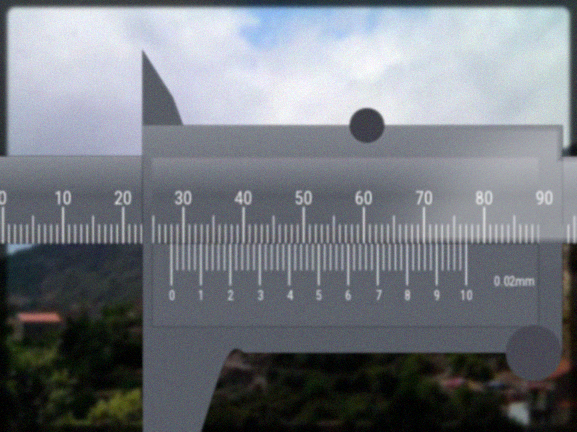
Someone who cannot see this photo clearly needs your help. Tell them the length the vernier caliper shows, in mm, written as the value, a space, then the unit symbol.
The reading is 28.0 mm
